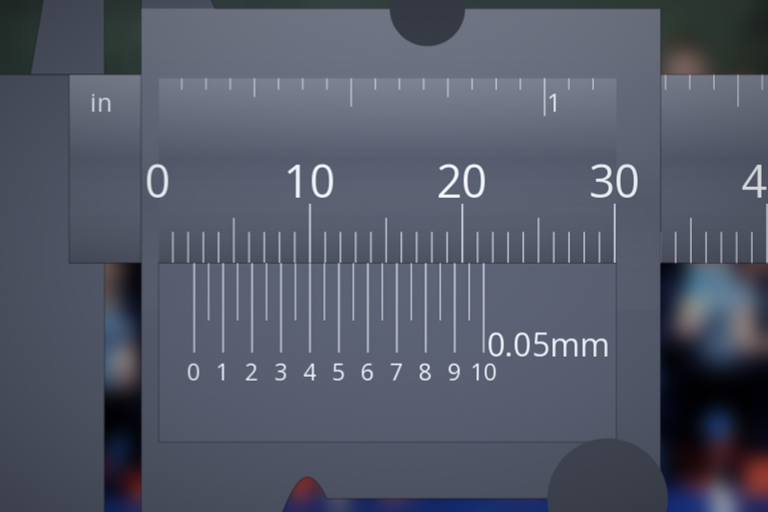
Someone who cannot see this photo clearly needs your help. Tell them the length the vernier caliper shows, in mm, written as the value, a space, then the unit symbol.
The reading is 2.4 mm
